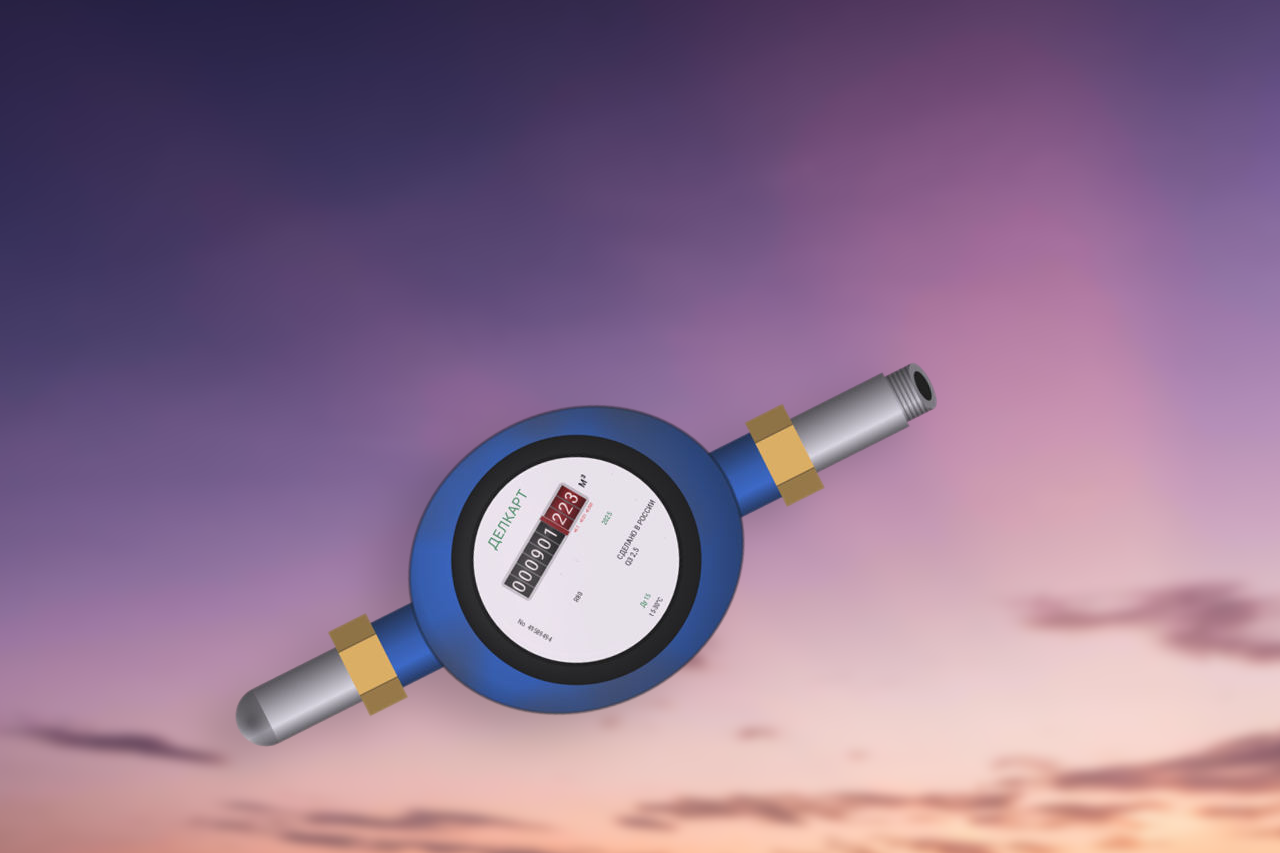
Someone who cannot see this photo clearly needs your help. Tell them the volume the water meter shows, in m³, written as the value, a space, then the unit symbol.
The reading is 901.223 m³
